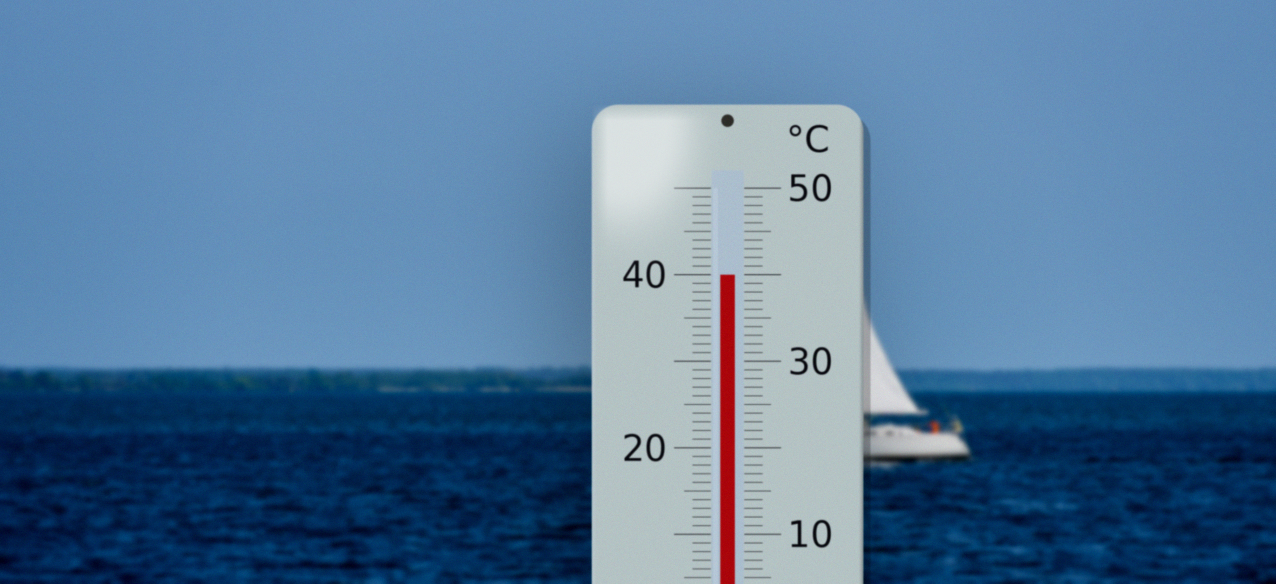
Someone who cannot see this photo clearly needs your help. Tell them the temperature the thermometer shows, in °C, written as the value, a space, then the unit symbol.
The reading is 40 °C
